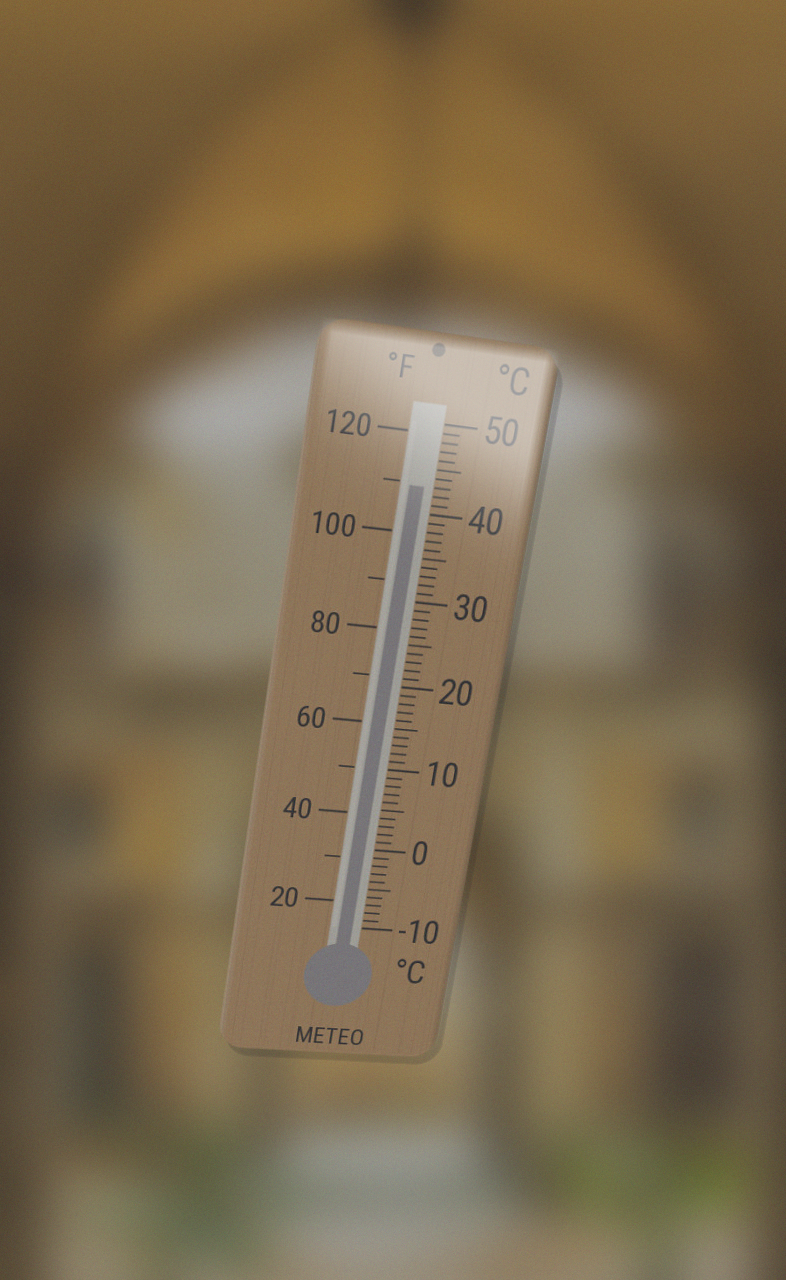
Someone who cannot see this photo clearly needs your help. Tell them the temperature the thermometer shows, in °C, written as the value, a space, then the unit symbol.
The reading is 43 °C
